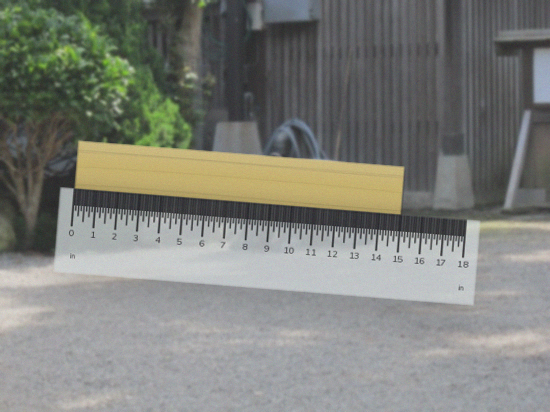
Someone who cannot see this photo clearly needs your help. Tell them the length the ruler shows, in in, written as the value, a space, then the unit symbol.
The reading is 15 in
